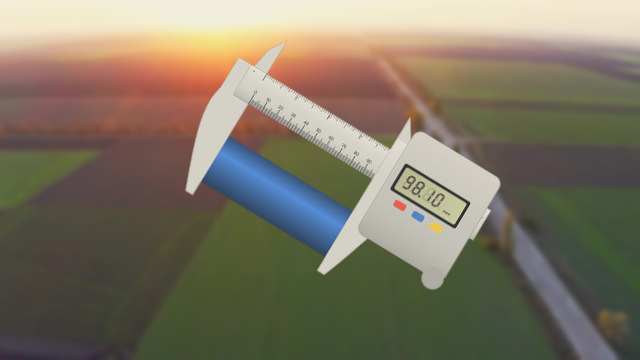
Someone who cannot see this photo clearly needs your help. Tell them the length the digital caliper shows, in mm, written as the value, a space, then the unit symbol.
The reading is 98.10 mm
